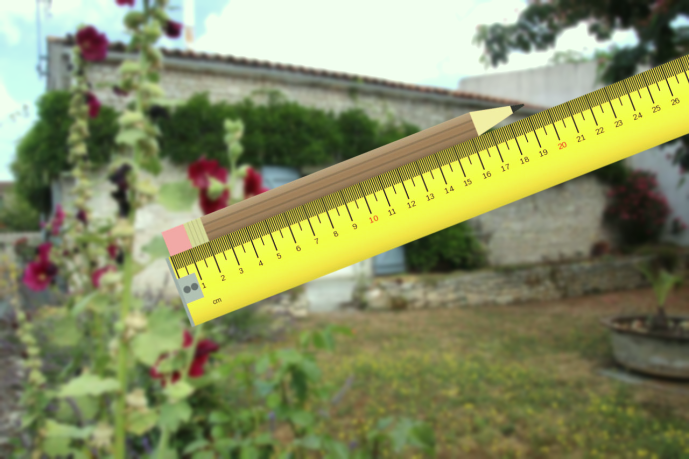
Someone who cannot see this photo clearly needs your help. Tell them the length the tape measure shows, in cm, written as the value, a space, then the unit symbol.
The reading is 19 cm
